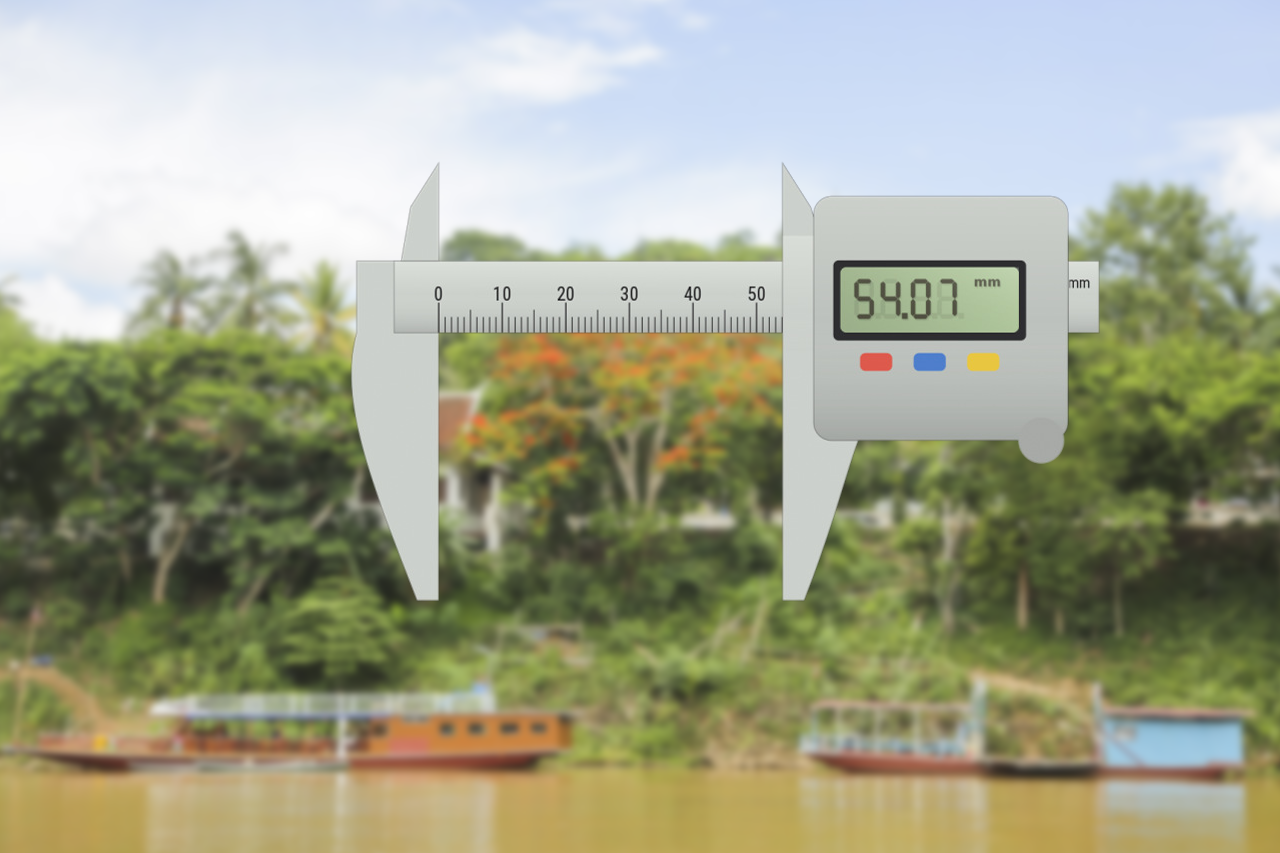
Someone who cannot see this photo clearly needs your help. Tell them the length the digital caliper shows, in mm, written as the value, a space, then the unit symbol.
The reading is 54.07 mm
